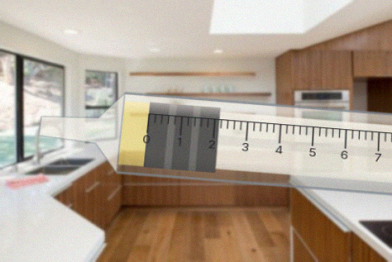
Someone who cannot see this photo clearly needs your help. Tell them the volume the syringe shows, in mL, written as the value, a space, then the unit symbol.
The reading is 0 mL
